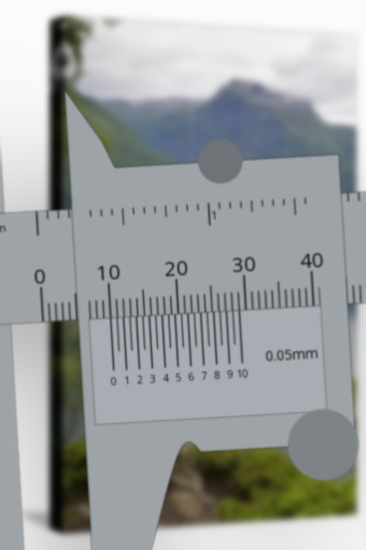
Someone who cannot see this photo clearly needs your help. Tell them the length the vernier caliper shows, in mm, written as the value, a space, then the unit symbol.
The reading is 10.0 mm
